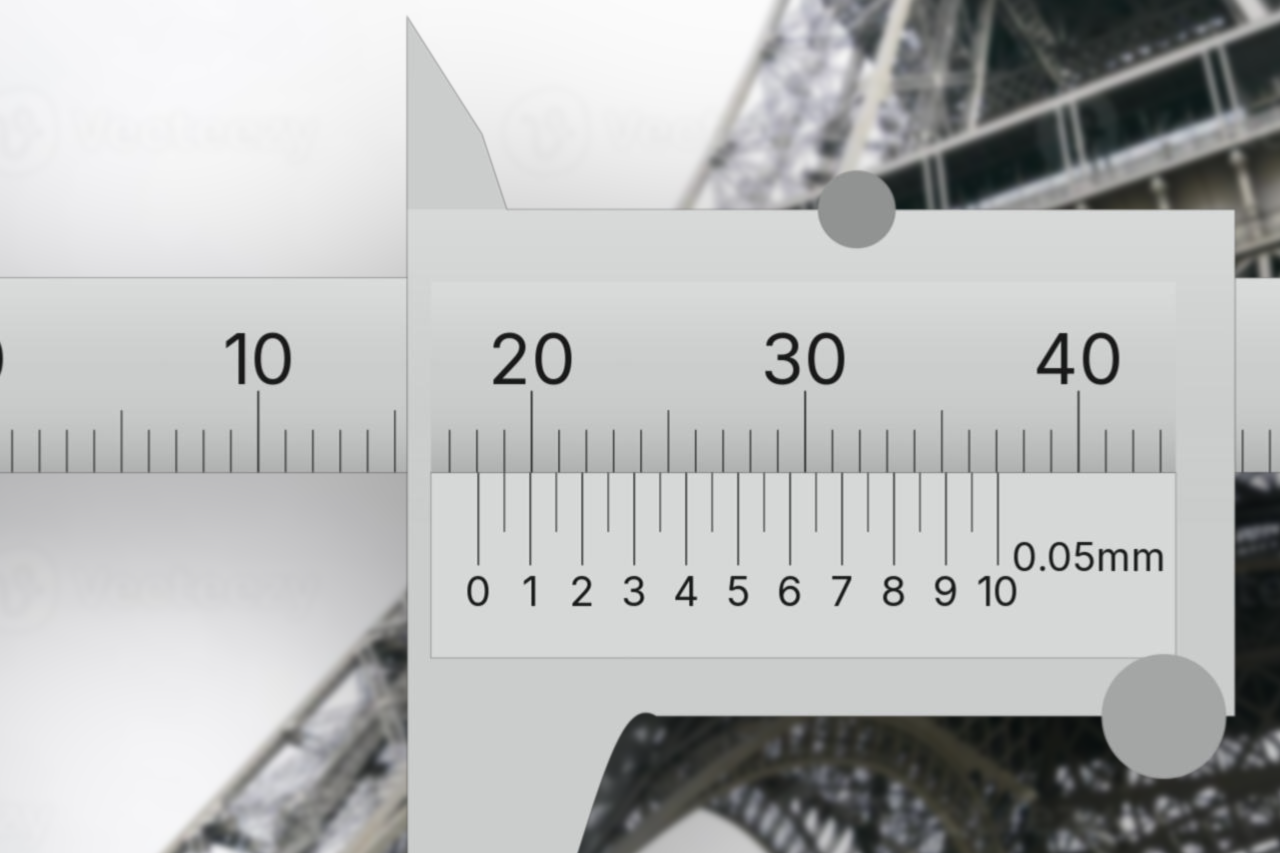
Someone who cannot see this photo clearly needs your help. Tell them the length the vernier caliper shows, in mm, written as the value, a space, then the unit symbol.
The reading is 18.05 mm
